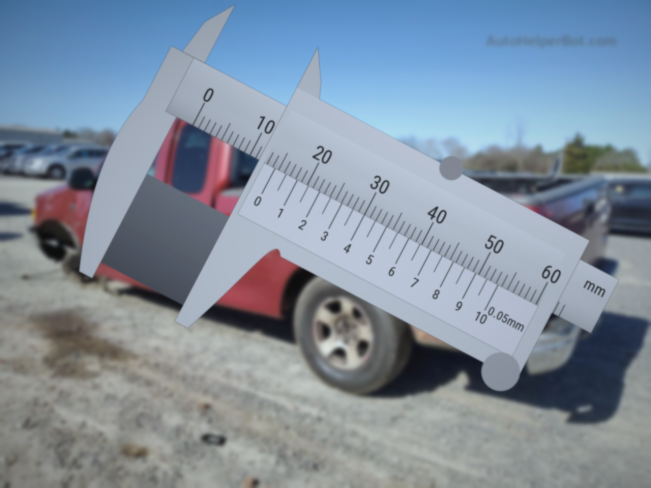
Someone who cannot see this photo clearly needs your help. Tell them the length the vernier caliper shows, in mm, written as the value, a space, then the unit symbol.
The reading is 14.4 mm
